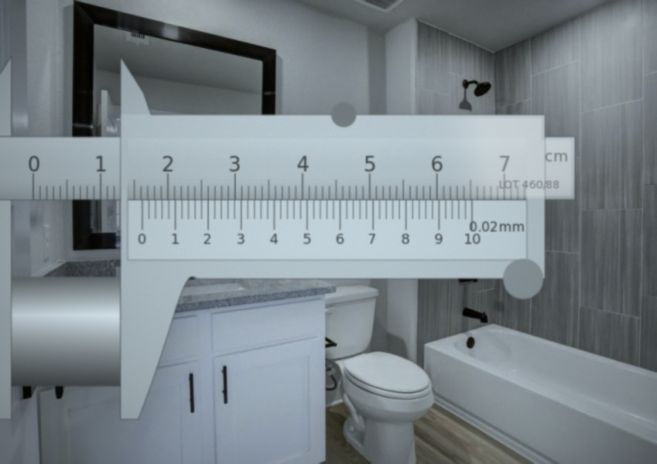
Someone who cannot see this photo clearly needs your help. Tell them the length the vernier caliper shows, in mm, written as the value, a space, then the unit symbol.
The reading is 16.2 mm
